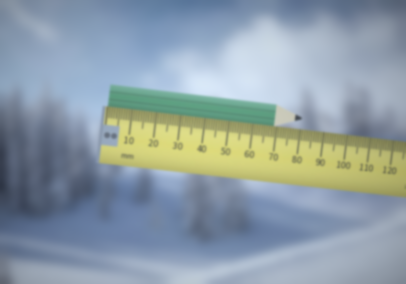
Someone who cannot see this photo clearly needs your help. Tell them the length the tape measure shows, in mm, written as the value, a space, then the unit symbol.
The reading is 80 mm
